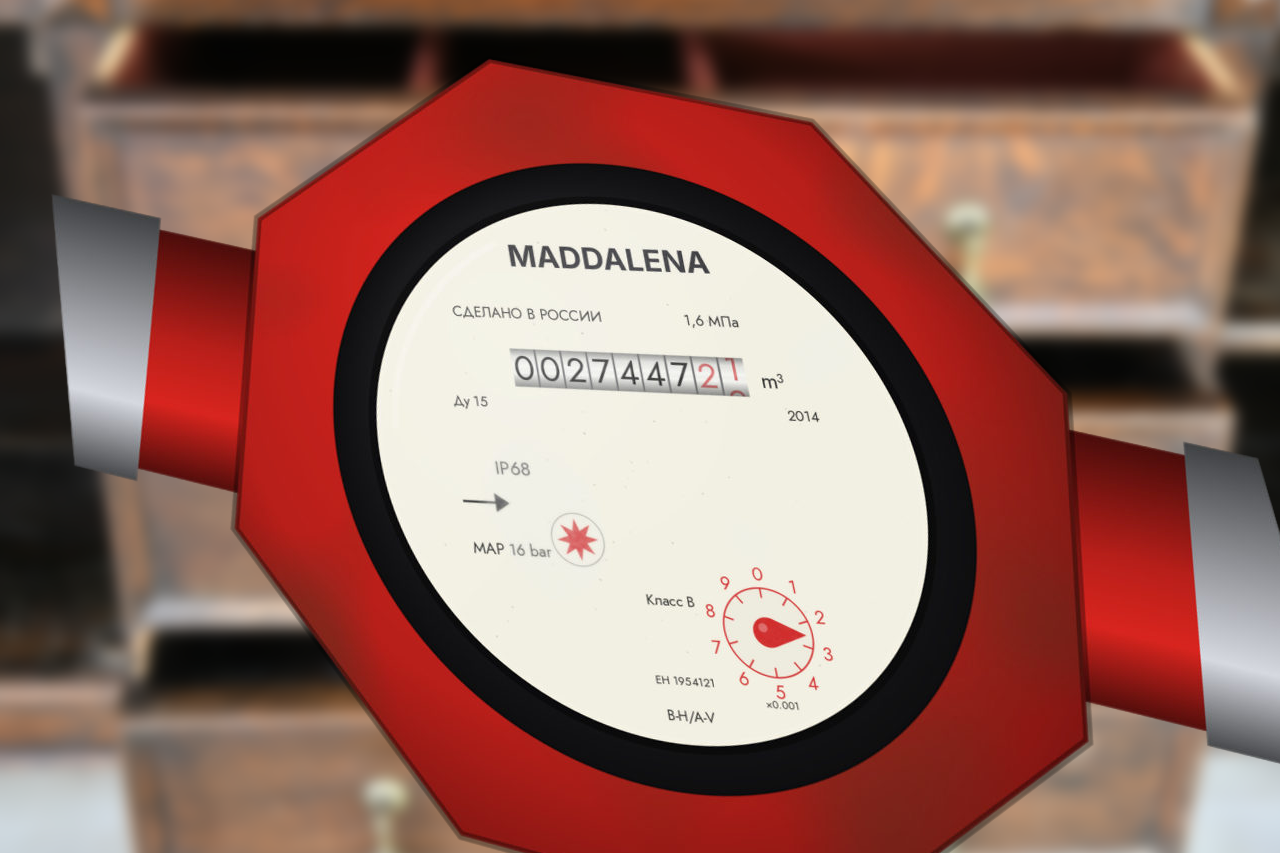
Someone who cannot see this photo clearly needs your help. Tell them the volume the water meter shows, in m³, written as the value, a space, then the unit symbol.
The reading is 27447.212 m³
